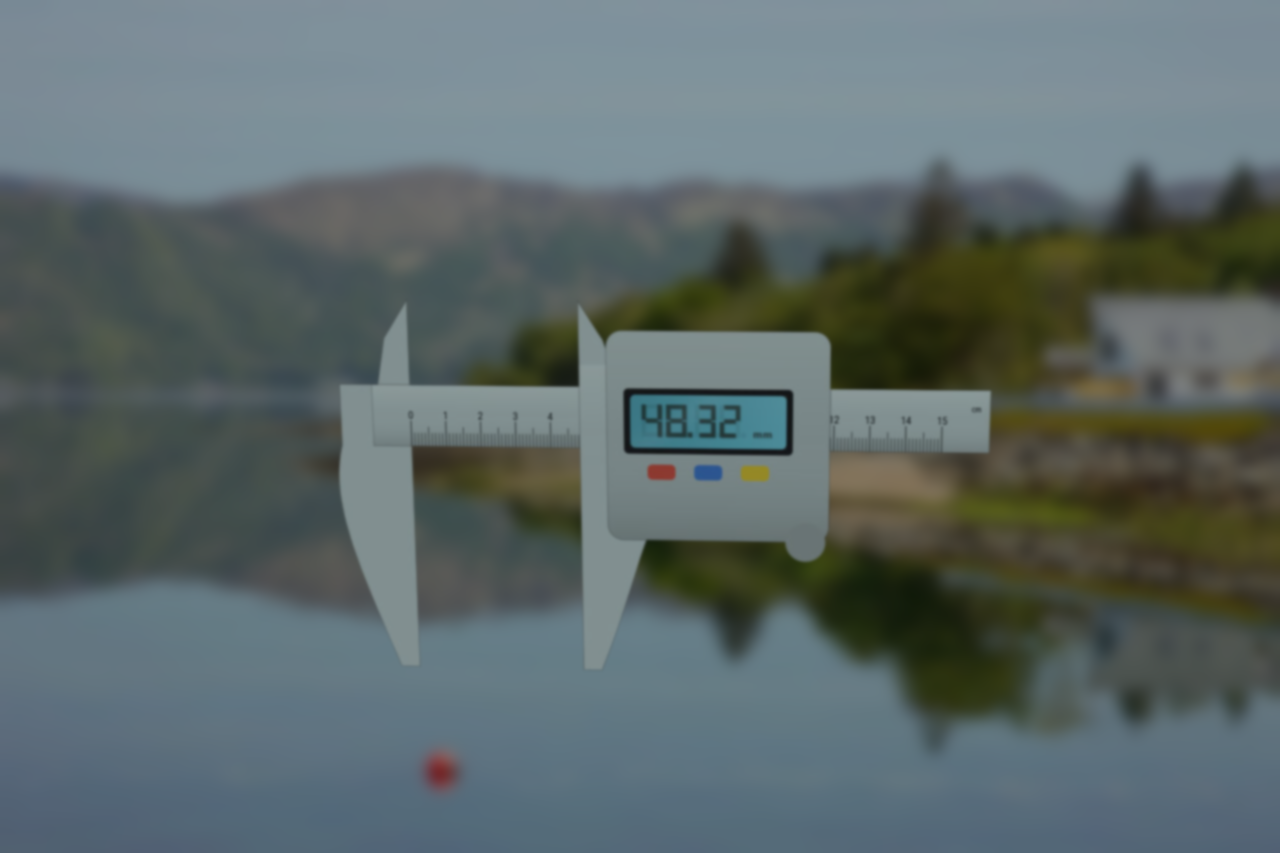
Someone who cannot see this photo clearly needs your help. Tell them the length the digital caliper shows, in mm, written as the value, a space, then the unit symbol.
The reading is 48.32 mm
